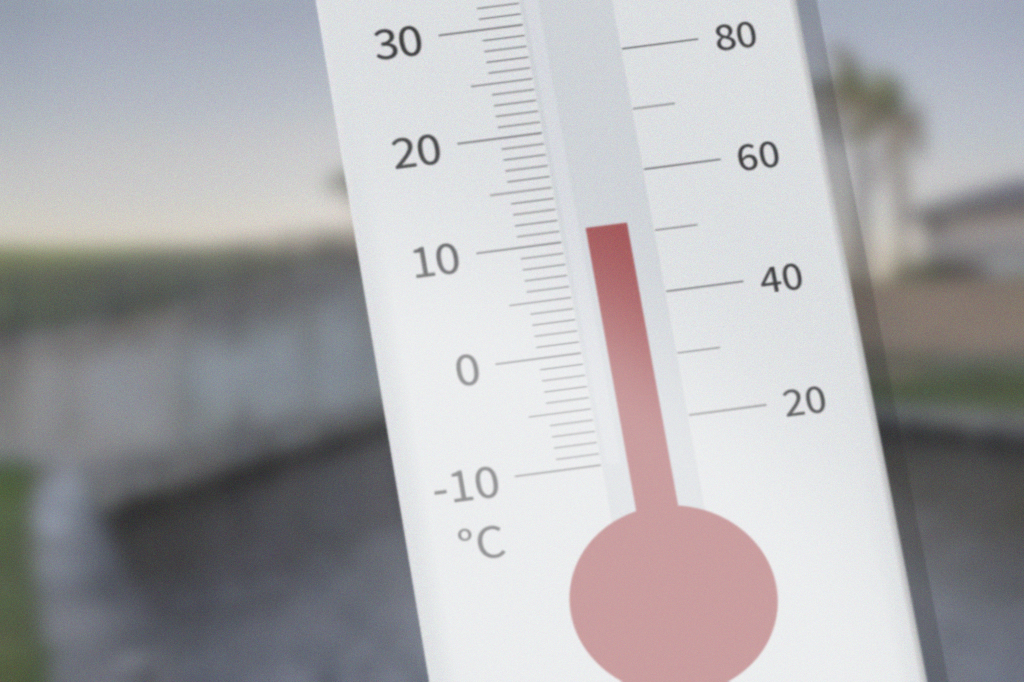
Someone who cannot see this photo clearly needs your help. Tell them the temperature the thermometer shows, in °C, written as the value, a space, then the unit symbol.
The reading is 11 °C
